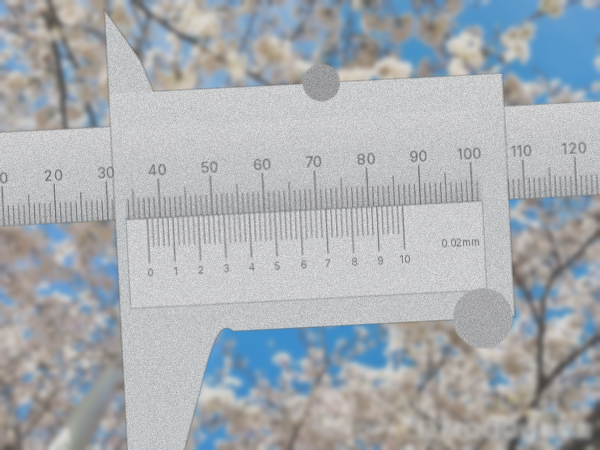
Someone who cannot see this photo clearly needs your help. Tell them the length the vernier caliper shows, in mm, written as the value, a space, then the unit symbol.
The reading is 37.5 mm
